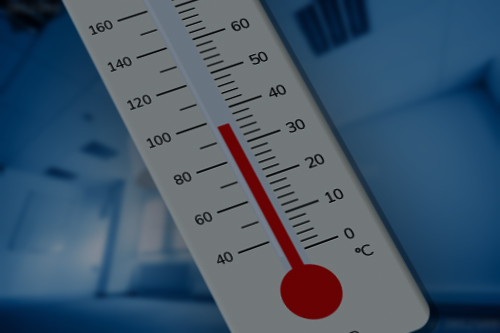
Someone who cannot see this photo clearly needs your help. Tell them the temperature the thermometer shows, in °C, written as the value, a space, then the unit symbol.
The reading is 36 °C
